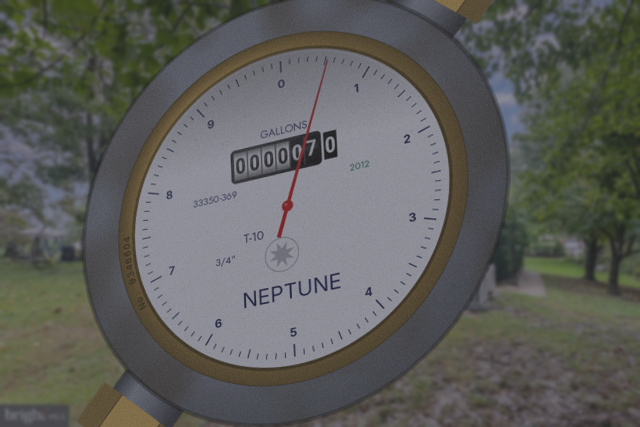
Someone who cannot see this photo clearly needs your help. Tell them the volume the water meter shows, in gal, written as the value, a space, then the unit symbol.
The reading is 70.5 gal
